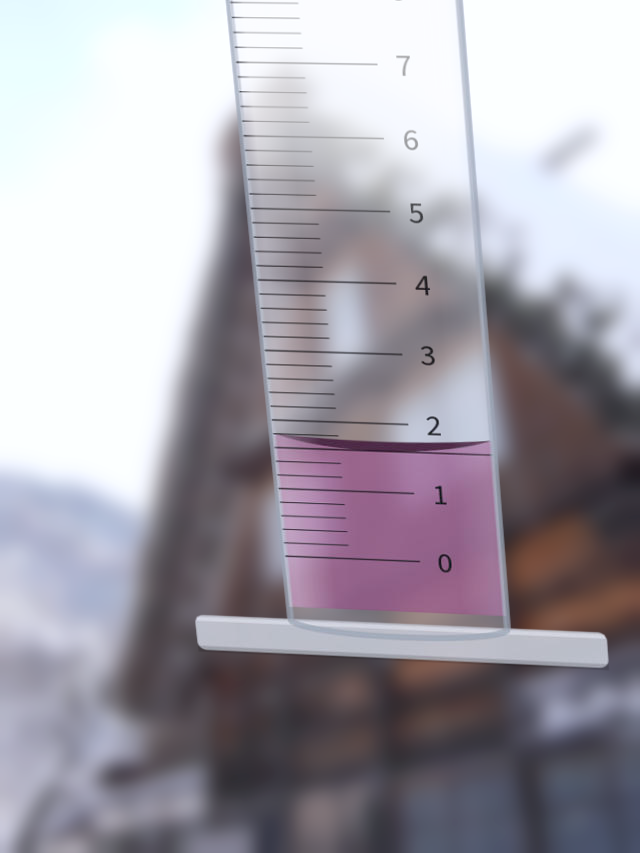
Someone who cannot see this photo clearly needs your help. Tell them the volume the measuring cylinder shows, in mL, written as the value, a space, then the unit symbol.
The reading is 1.6 mL
